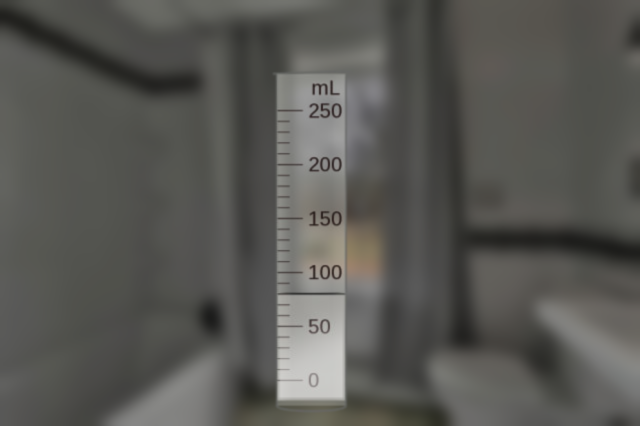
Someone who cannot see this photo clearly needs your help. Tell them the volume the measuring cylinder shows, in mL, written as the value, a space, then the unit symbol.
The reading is 80 mL
